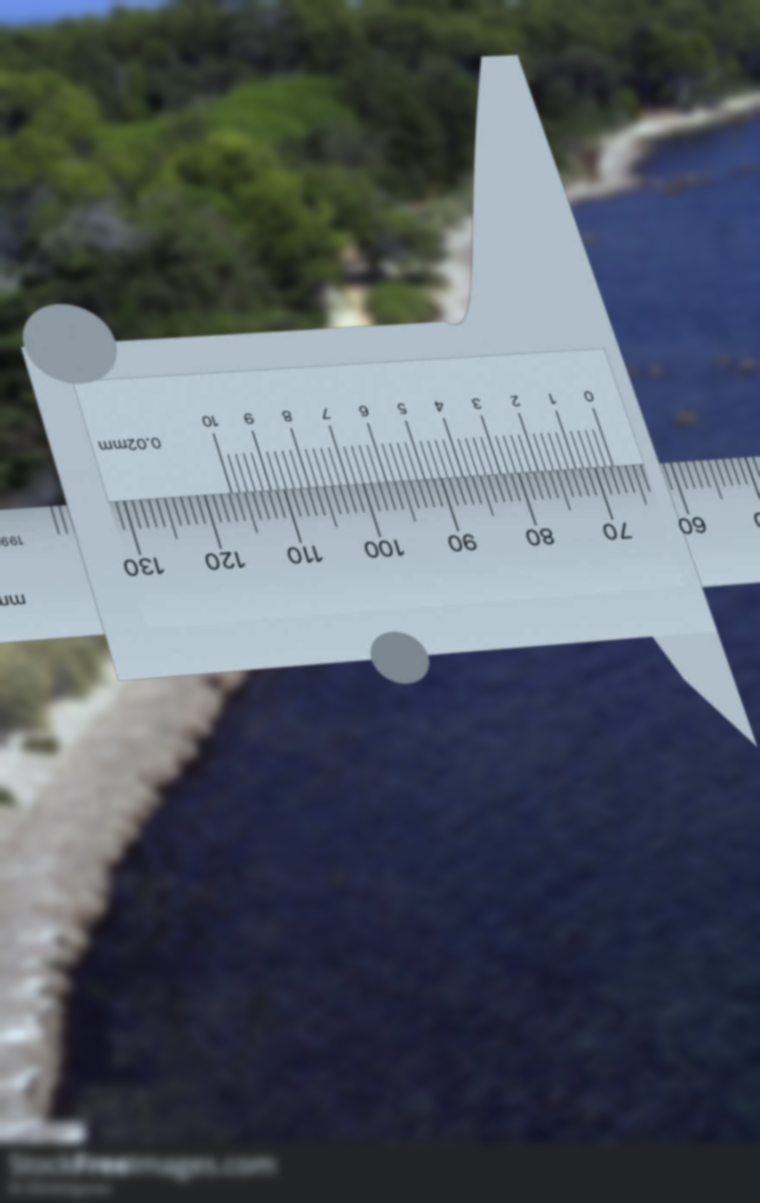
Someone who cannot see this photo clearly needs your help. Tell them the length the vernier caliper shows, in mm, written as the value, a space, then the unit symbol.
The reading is 67.6 mm
